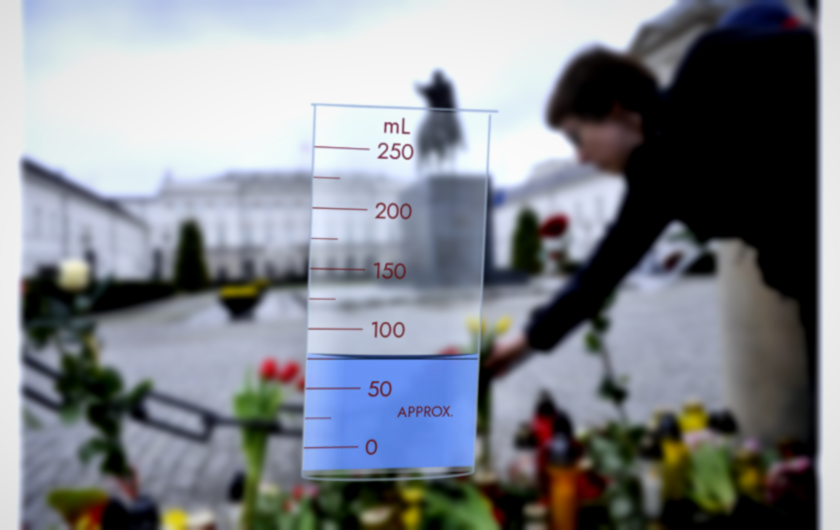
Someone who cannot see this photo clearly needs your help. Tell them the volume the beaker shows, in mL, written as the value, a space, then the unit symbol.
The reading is 75 mL
